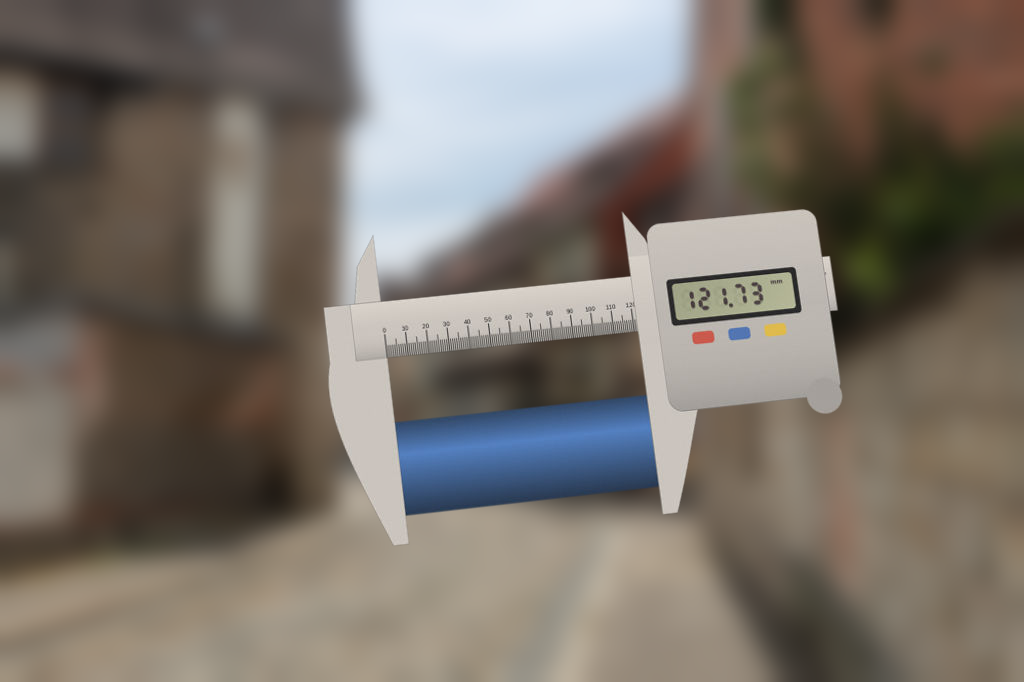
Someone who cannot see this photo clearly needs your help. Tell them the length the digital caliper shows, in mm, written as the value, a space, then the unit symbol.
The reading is 121.73 mm
